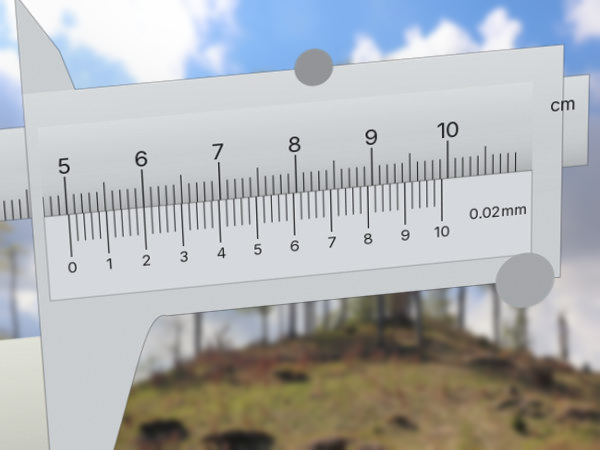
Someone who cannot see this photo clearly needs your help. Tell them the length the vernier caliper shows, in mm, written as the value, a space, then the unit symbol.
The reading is 50.2 mm
